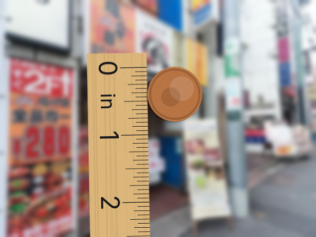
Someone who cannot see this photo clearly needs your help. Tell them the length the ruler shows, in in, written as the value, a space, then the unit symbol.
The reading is 0.8125 in
